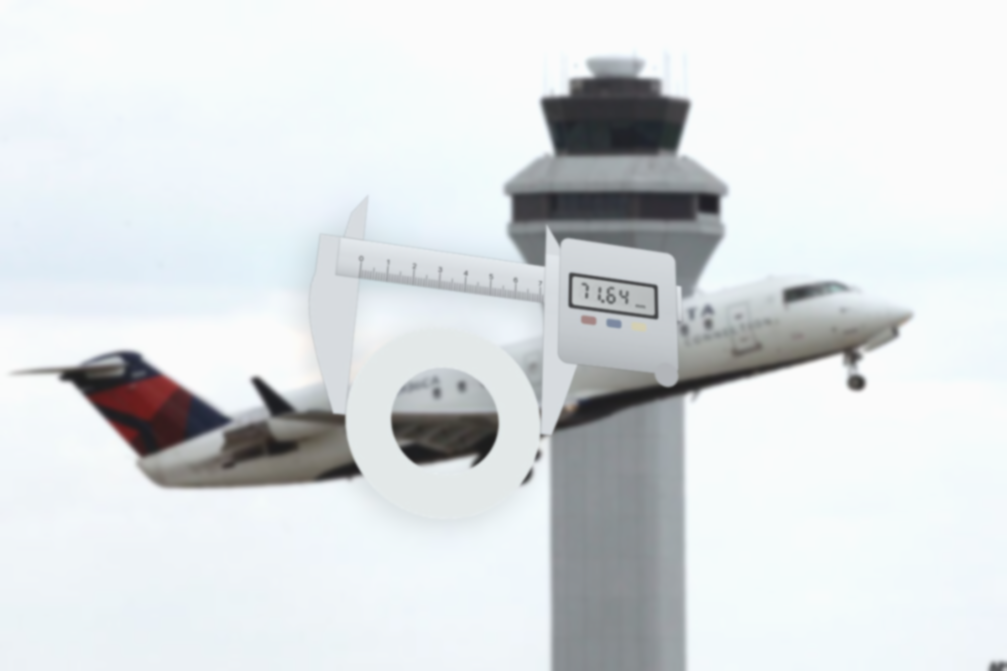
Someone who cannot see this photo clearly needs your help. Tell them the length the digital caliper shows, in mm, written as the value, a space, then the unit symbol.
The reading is 71.64 mm
